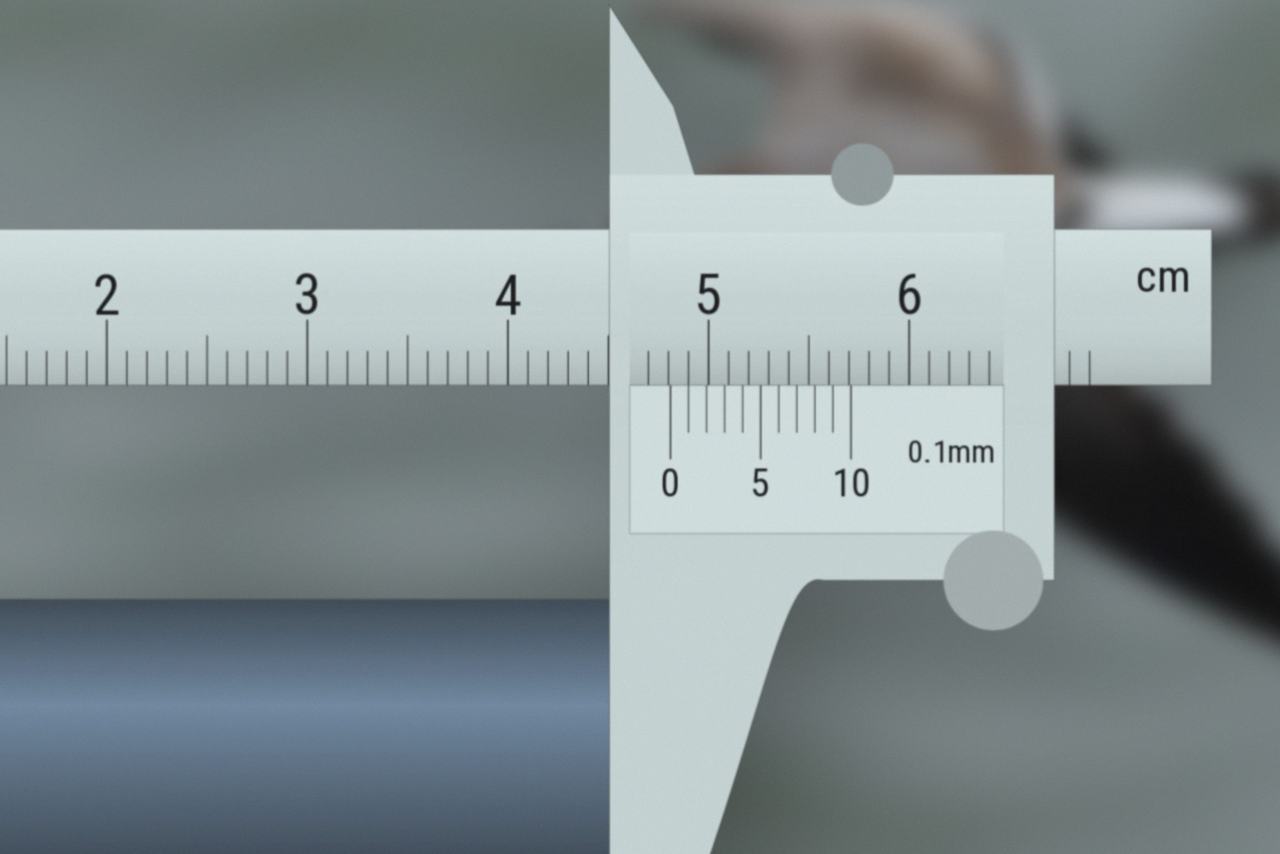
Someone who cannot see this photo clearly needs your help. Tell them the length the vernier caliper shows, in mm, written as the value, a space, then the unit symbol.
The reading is 48.1 mm
